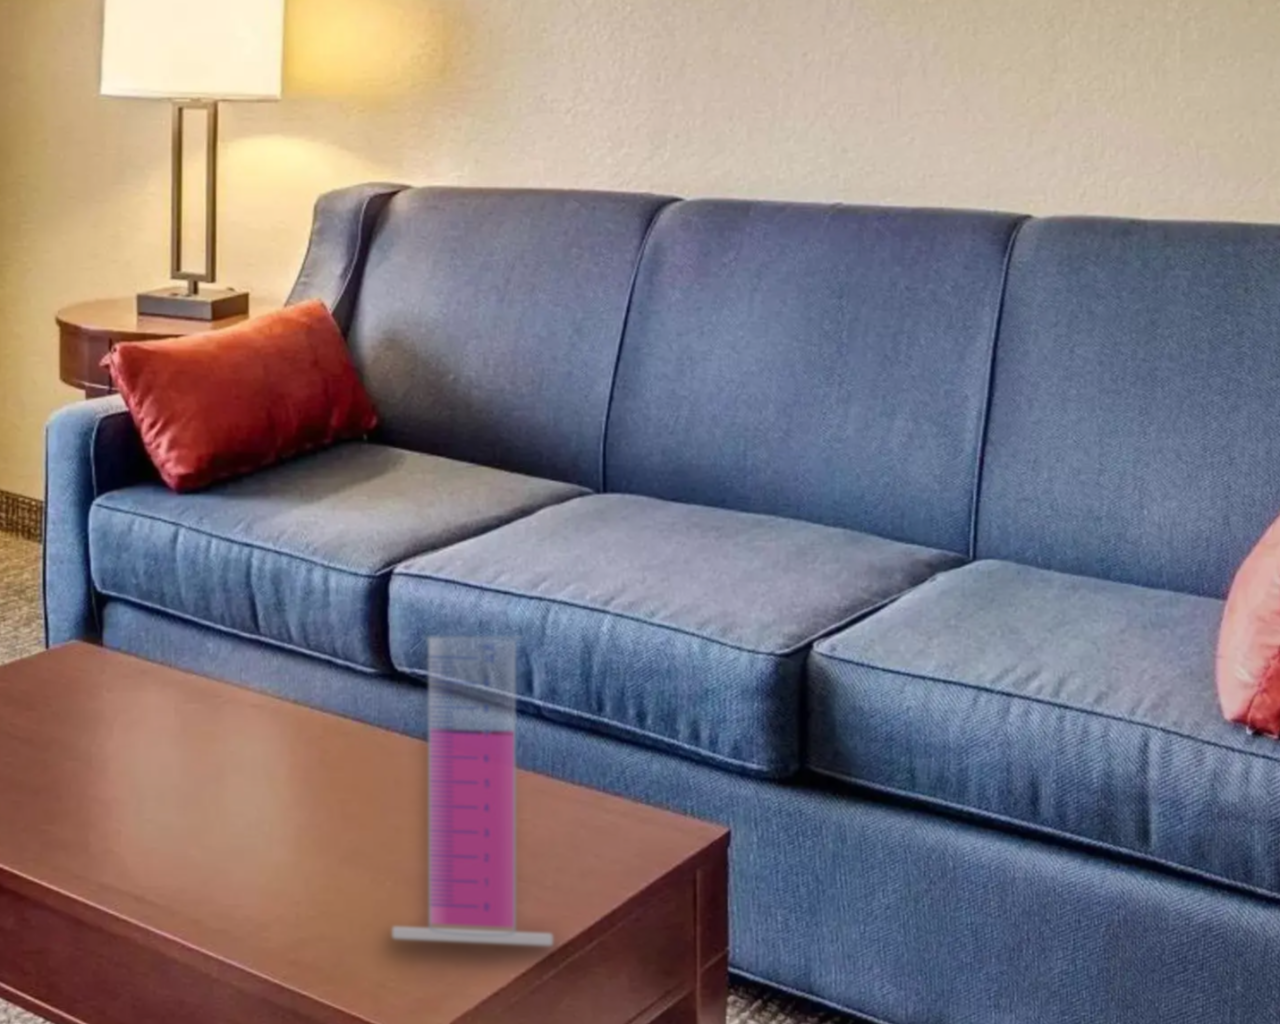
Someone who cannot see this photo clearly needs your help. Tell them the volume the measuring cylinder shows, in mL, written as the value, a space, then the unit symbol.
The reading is 7 mL
